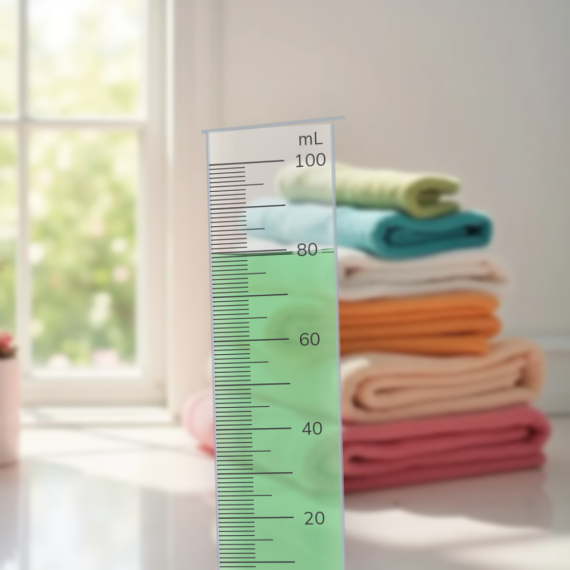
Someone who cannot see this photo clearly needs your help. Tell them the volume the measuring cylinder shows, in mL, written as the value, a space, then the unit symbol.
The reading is 79 mL
